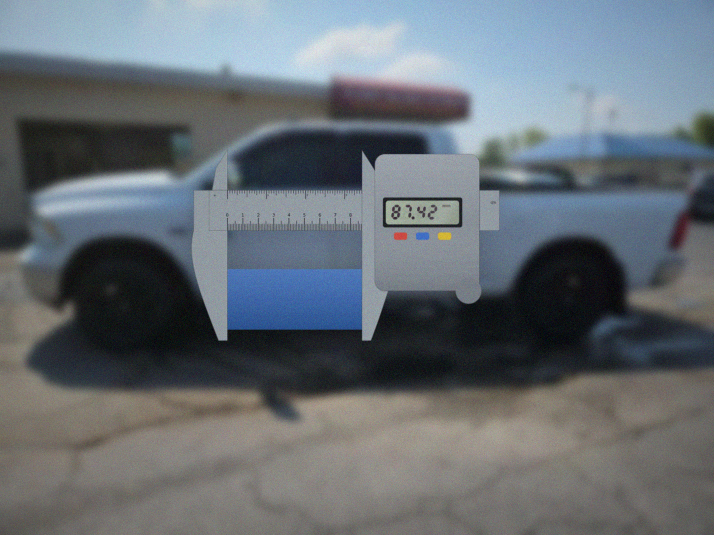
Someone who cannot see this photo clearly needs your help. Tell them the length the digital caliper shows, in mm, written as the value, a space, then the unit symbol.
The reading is 87.42 mm
